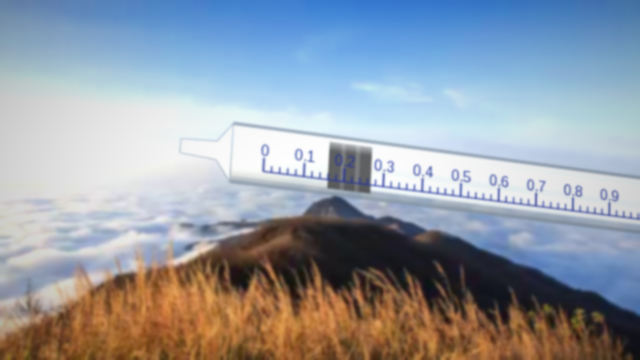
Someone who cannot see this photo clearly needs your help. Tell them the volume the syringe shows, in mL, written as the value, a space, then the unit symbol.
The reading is 0.16 mL
